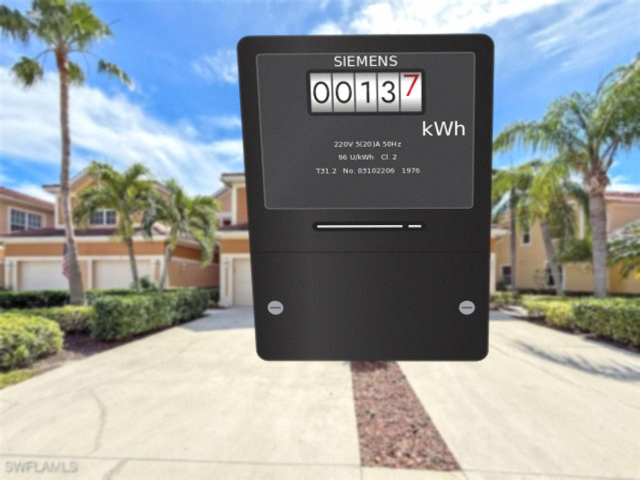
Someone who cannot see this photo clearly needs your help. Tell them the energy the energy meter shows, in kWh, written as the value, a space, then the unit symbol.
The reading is 13.7 kWh
